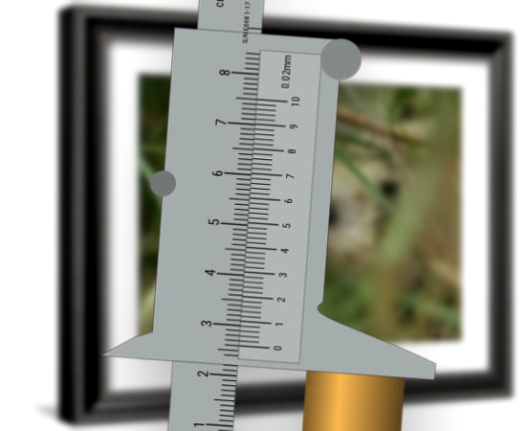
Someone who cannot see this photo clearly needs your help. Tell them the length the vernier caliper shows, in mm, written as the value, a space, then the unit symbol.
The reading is 26.0 mm
